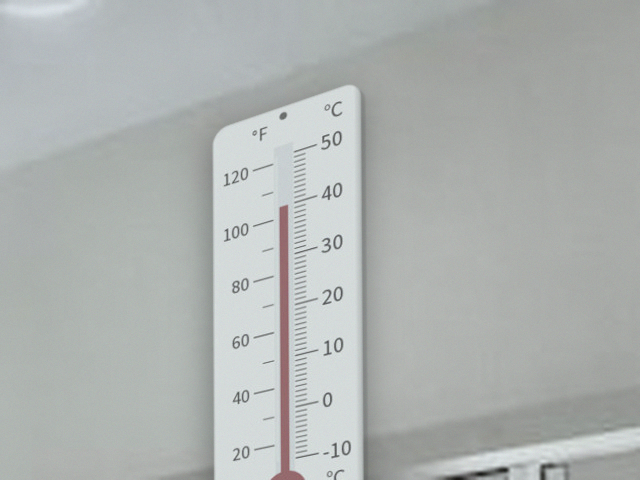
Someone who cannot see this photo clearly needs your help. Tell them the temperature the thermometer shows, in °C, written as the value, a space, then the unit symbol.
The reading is 40 °C
